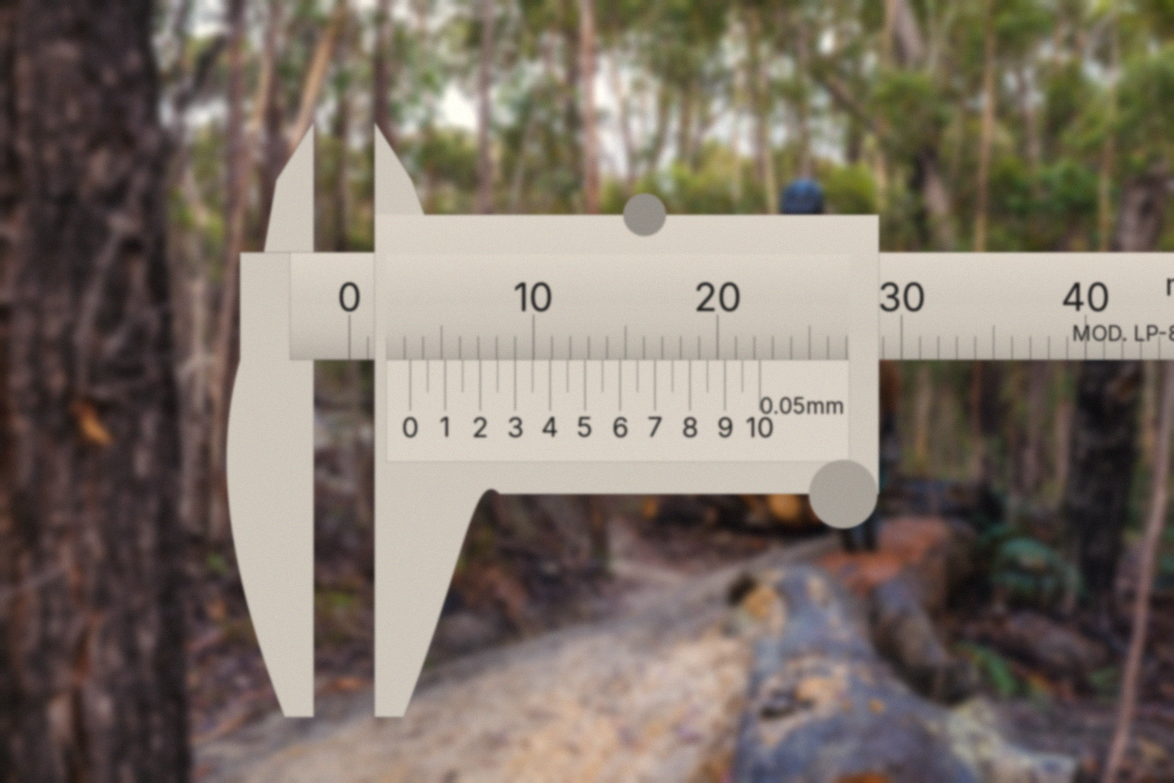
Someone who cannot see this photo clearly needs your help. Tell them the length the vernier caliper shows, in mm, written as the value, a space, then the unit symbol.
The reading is 3.3 mm
